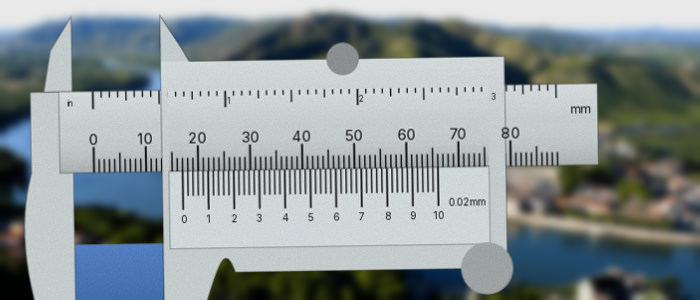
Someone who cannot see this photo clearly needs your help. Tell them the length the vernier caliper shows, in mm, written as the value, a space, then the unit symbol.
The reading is 17.0 mm
